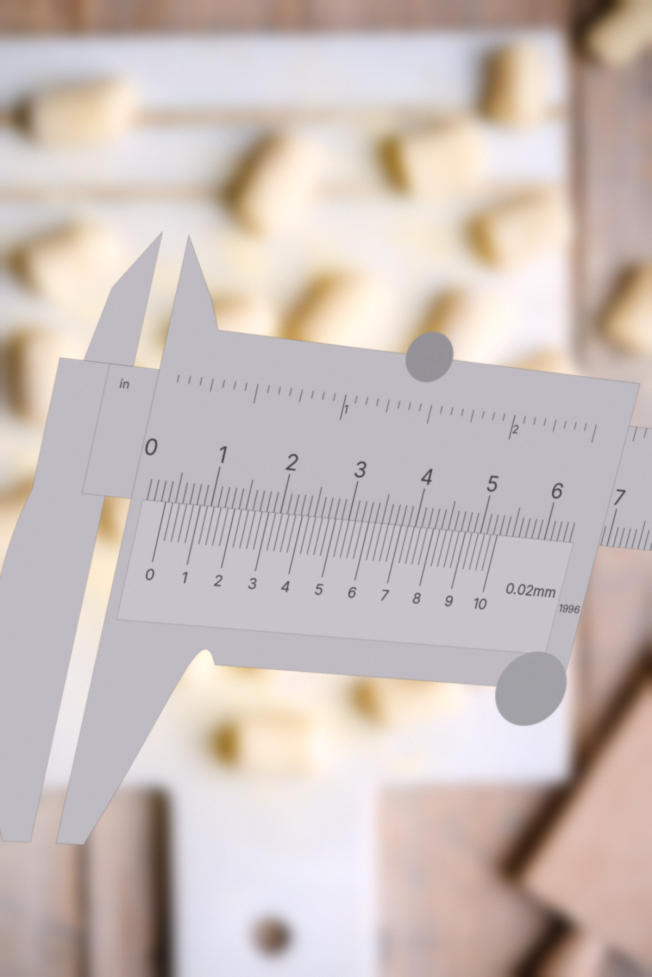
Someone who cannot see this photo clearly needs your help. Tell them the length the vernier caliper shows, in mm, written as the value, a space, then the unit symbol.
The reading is 3.6 mm
